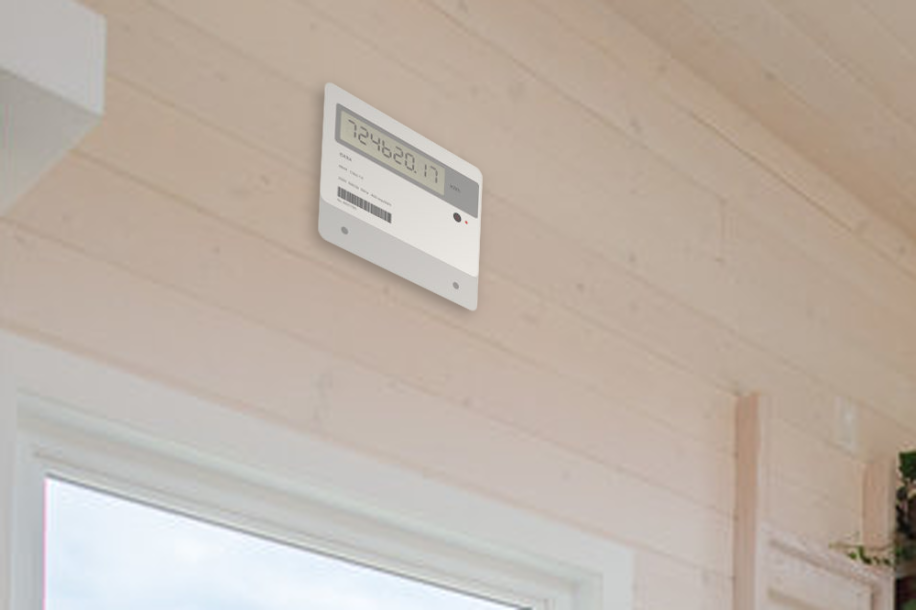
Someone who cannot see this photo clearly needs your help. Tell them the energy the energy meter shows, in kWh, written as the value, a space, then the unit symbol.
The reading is 724620.17 kWh
